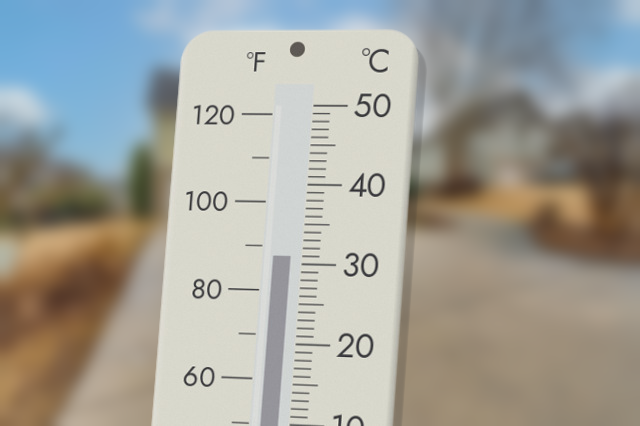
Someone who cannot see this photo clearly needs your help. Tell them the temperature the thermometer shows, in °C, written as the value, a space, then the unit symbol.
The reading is 31 °C
